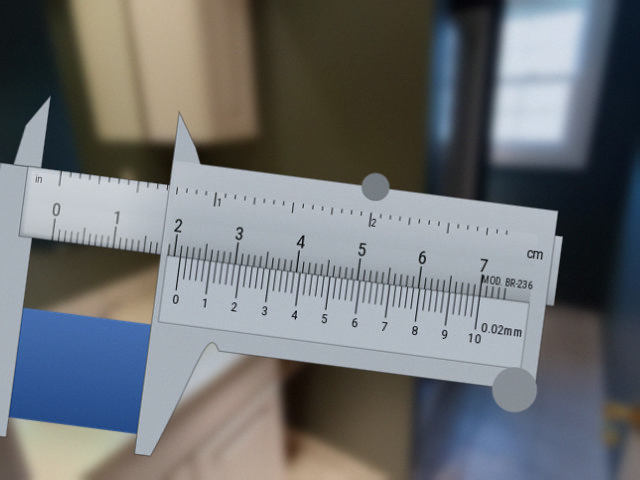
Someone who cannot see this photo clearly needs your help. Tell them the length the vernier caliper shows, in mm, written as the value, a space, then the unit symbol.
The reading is 21.0 mm
